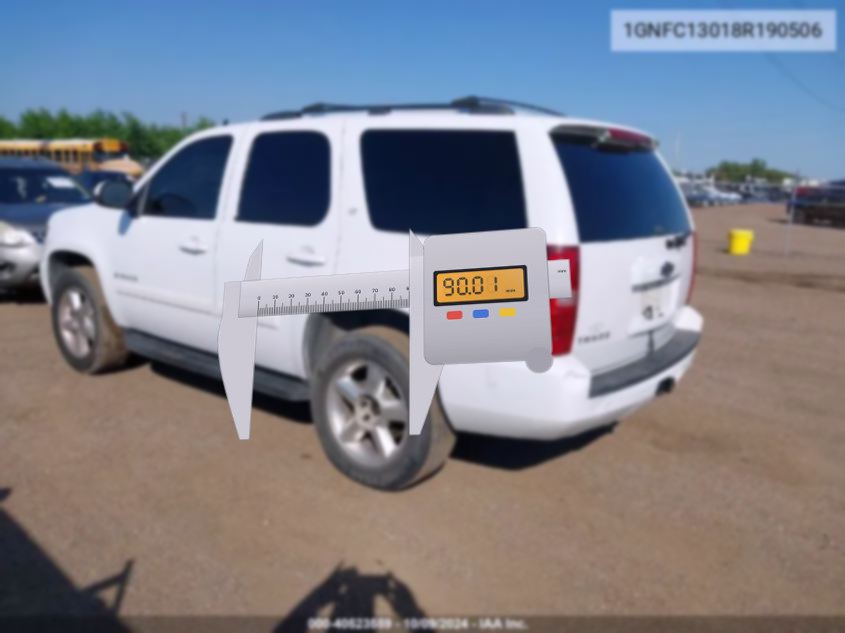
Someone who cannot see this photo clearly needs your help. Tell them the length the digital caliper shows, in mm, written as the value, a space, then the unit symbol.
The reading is 90.01 mm
